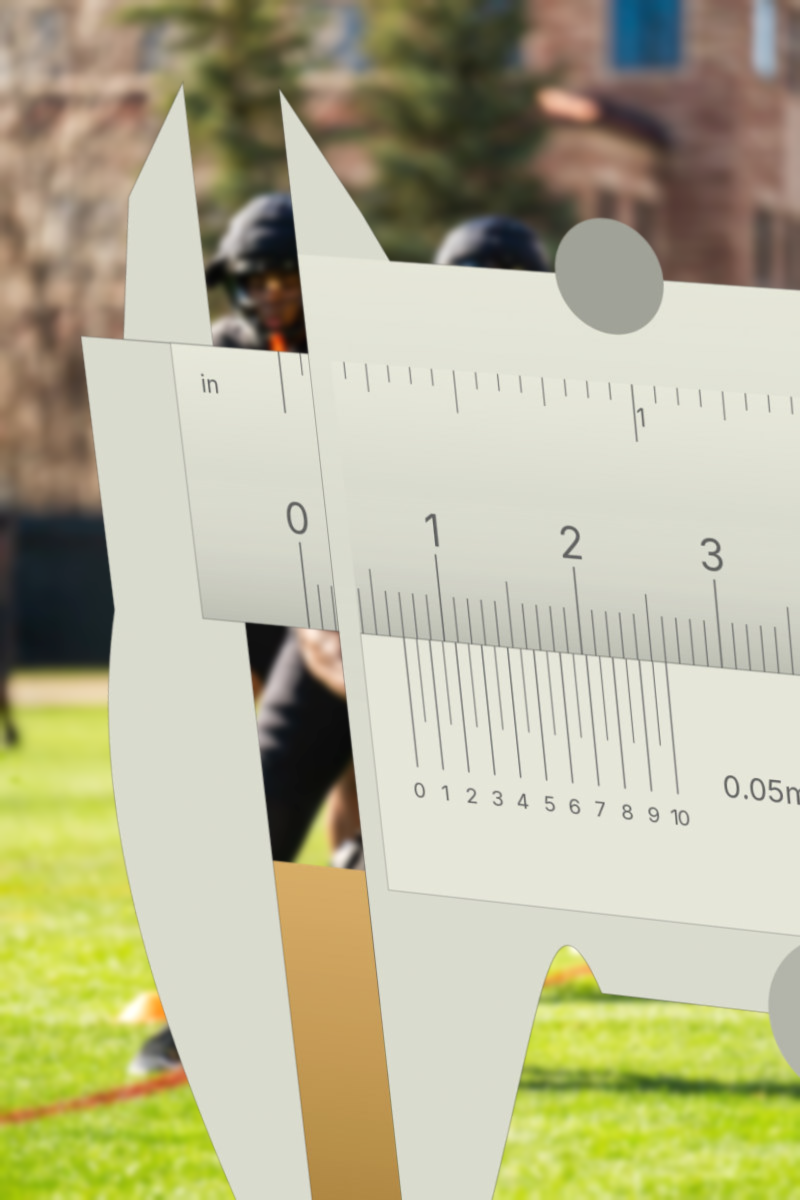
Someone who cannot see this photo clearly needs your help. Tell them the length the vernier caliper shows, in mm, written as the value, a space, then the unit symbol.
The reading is 7.0 mm
